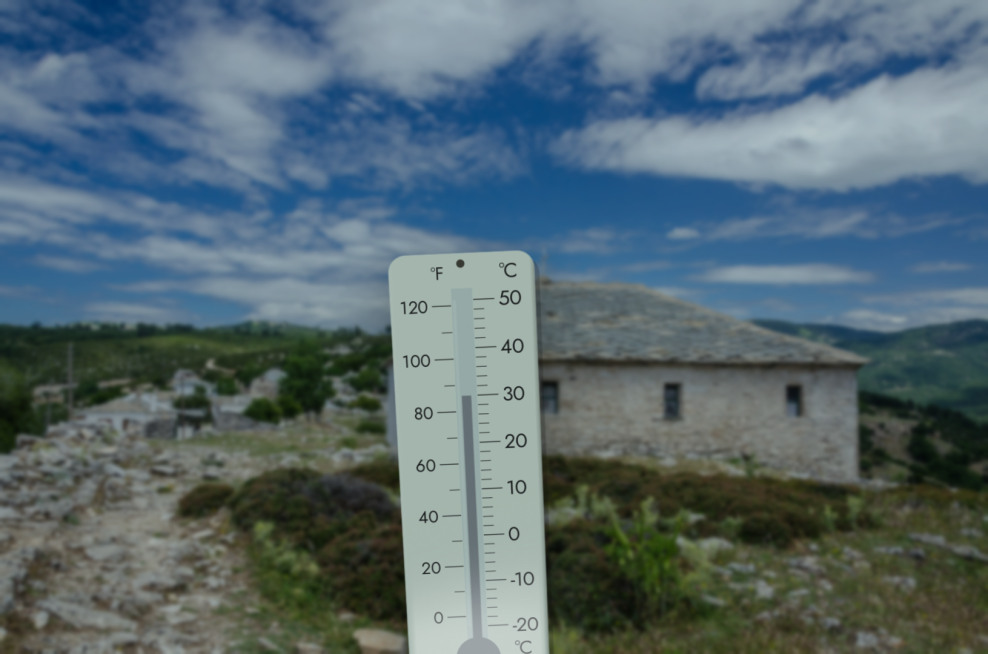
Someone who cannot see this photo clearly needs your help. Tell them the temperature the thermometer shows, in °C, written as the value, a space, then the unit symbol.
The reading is 30 °C
